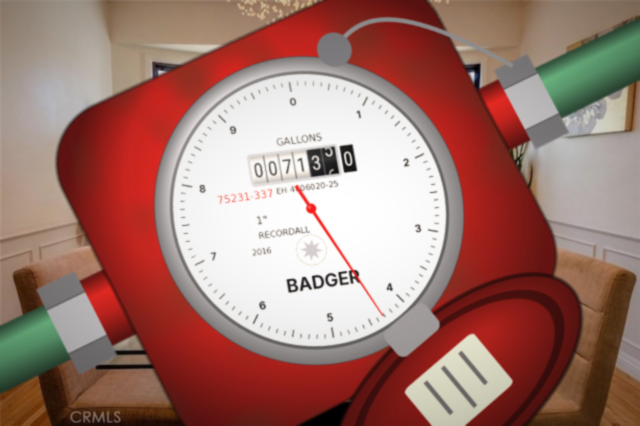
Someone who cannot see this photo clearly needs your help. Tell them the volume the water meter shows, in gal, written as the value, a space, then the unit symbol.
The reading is 71354.3 gal
